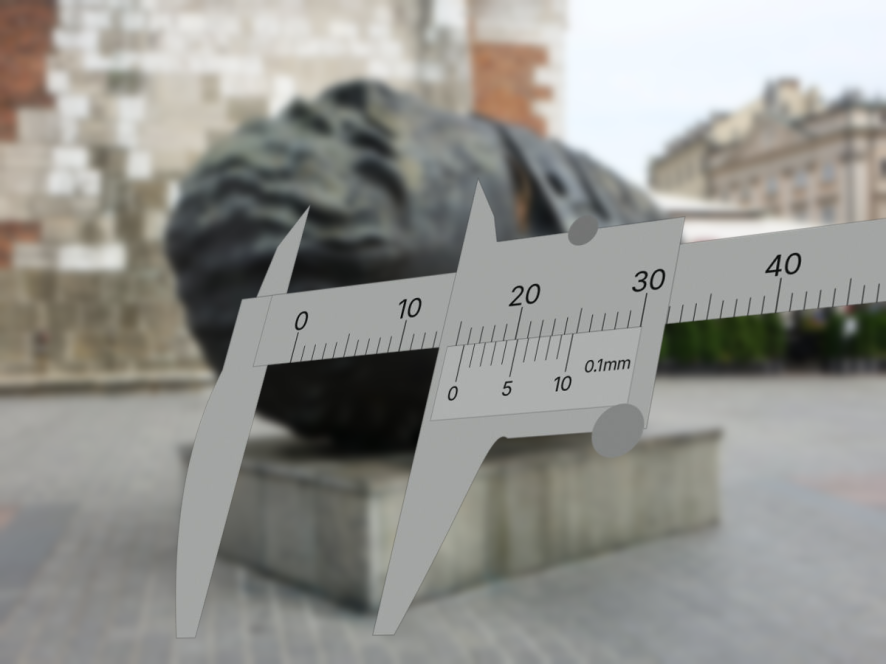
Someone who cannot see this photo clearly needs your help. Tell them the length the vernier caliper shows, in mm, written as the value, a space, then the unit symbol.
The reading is 15.7 mm
